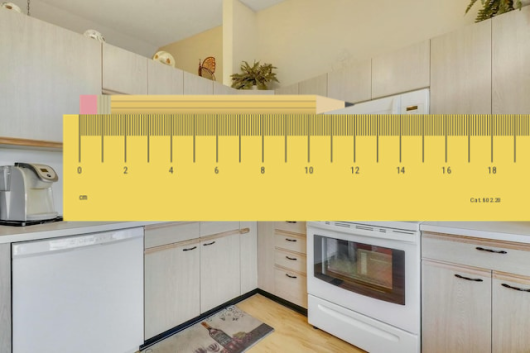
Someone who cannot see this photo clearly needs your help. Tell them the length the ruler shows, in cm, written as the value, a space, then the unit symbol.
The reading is 12 cm
